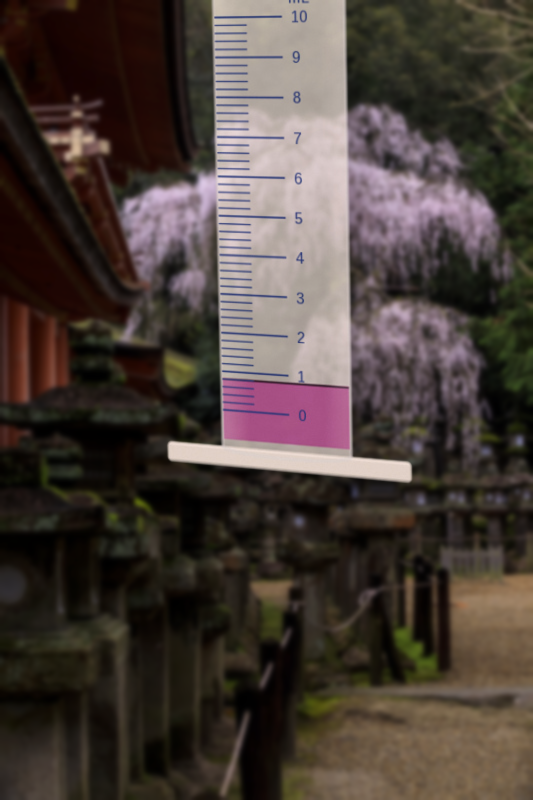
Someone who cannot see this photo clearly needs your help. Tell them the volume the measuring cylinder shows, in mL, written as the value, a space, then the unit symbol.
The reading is 0.8 mL
